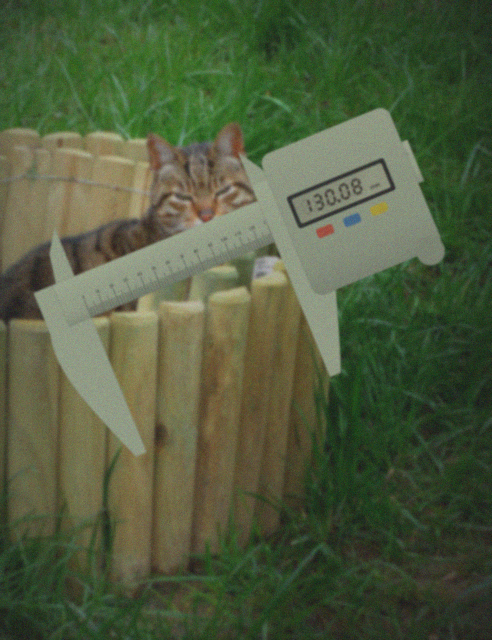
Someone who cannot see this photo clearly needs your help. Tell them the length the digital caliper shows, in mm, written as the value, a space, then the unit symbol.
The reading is 130.08 mm
